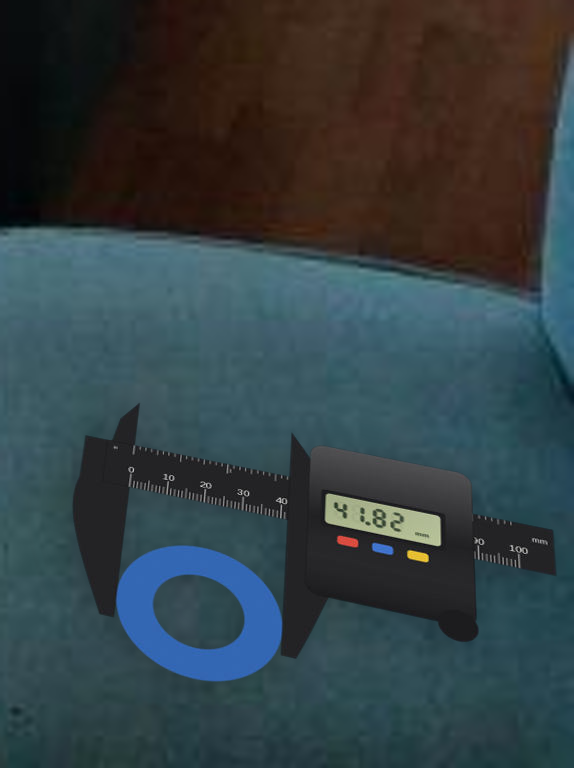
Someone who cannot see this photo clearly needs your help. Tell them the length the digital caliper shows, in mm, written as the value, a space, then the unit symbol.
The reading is 41.82 mm
